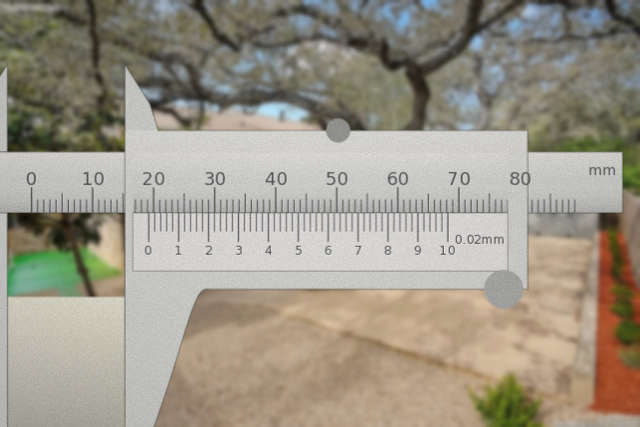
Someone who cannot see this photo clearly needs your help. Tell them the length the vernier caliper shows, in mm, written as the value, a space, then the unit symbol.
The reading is 19.2 mm
